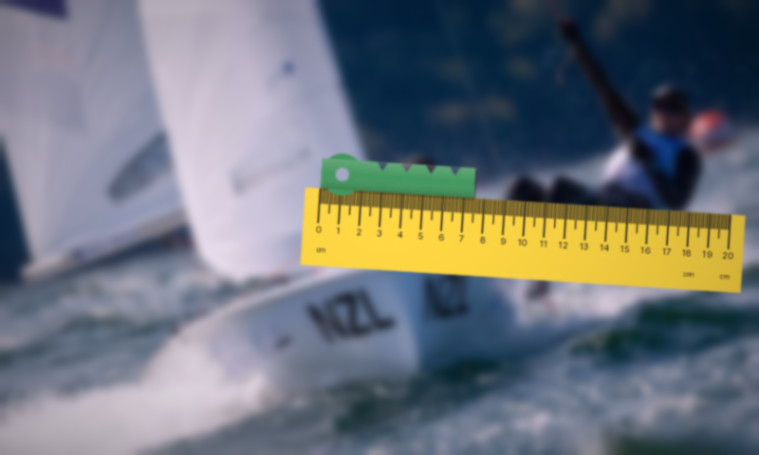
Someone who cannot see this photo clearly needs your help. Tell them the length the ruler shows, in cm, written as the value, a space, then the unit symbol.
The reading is 7.5 cm
